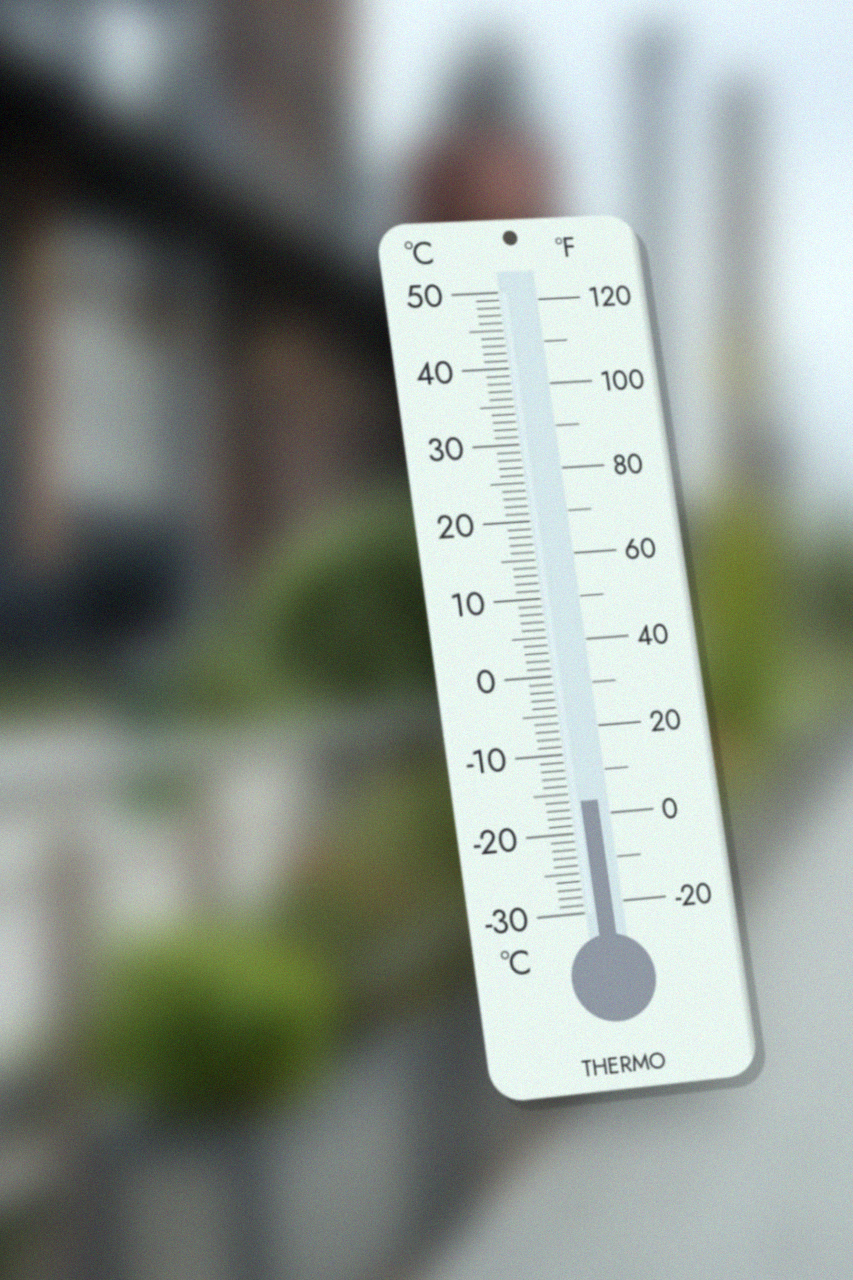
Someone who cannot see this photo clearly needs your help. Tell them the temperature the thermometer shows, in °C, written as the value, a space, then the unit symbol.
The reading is -16 °C
